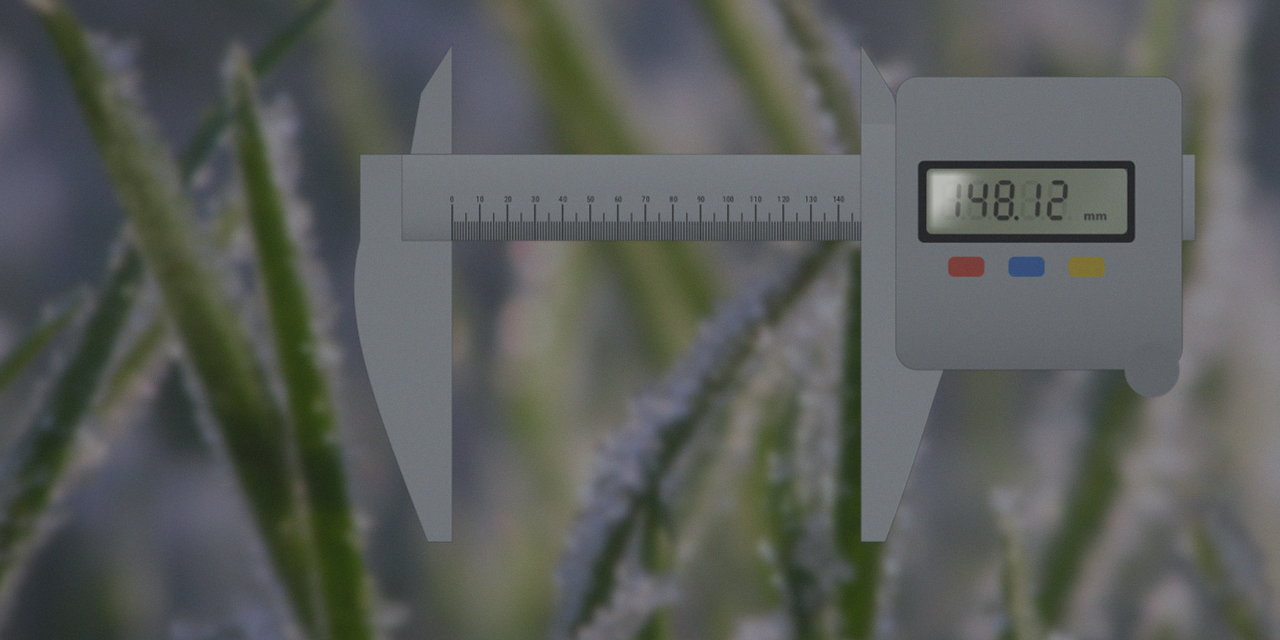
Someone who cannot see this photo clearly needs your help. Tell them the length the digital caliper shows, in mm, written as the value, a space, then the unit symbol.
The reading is 148.12 mm
